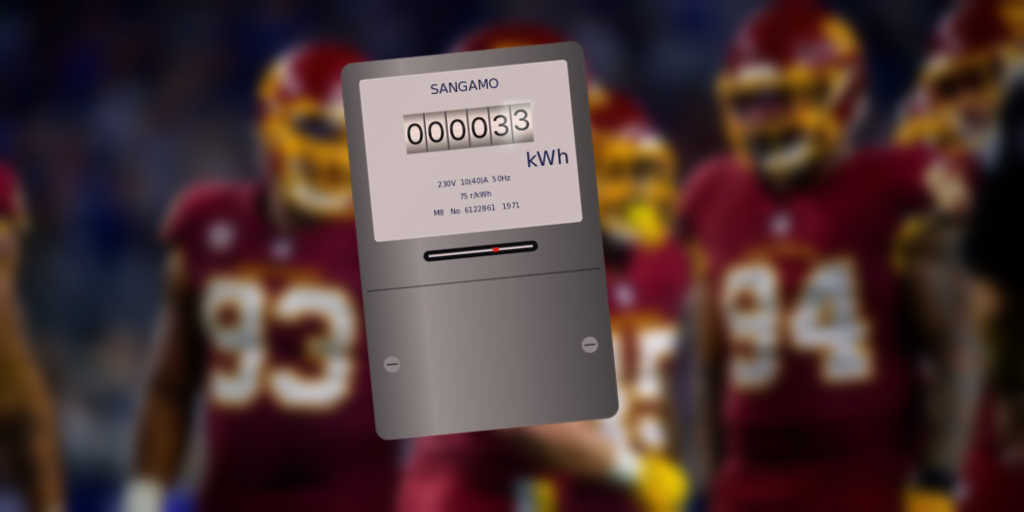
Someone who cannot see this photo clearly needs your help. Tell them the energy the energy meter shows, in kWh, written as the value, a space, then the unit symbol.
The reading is 33 kWh
